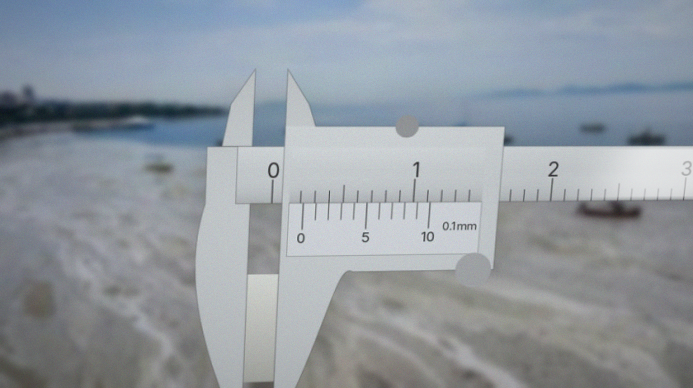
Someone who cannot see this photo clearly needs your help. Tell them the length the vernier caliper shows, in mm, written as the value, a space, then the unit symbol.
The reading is 2.2 mm
